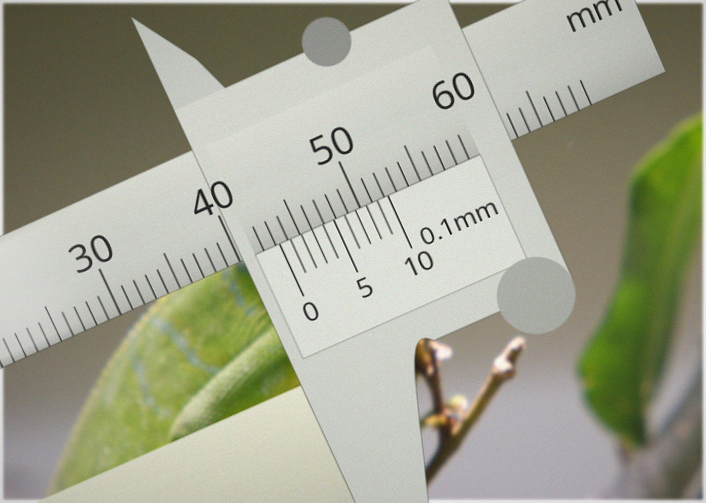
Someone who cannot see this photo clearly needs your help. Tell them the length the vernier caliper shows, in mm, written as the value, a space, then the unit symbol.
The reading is 43.3 mm
